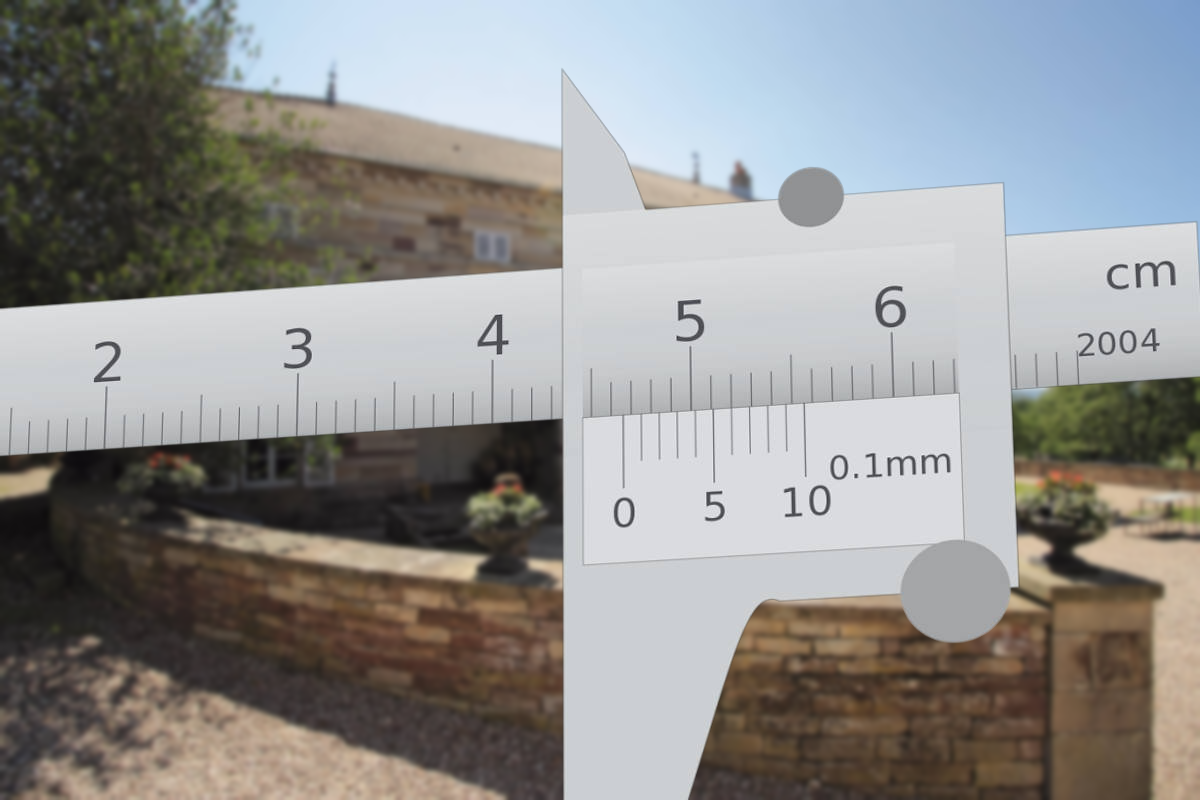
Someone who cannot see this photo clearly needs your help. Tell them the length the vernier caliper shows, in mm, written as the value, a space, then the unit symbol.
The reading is 46.6 mm
